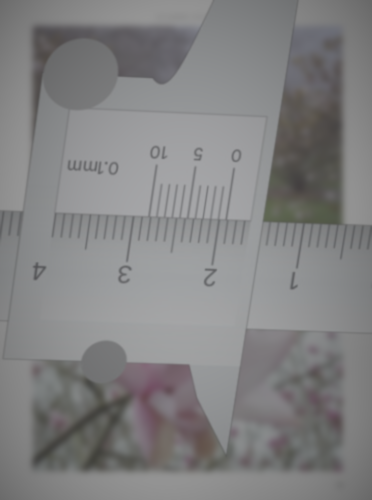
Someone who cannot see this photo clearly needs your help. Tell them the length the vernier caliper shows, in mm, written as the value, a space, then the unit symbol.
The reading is 19.2 mm
